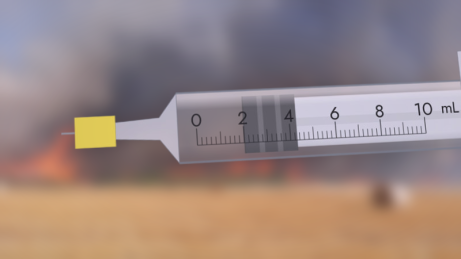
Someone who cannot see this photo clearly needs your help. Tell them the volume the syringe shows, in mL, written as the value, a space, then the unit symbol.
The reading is 2 mL
